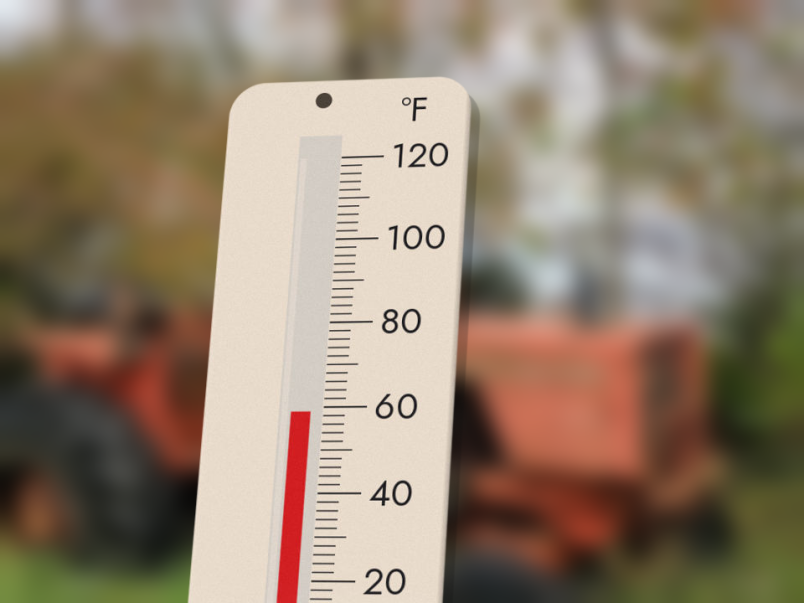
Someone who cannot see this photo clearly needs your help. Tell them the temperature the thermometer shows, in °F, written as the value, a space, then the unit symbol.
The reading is 59 °F
